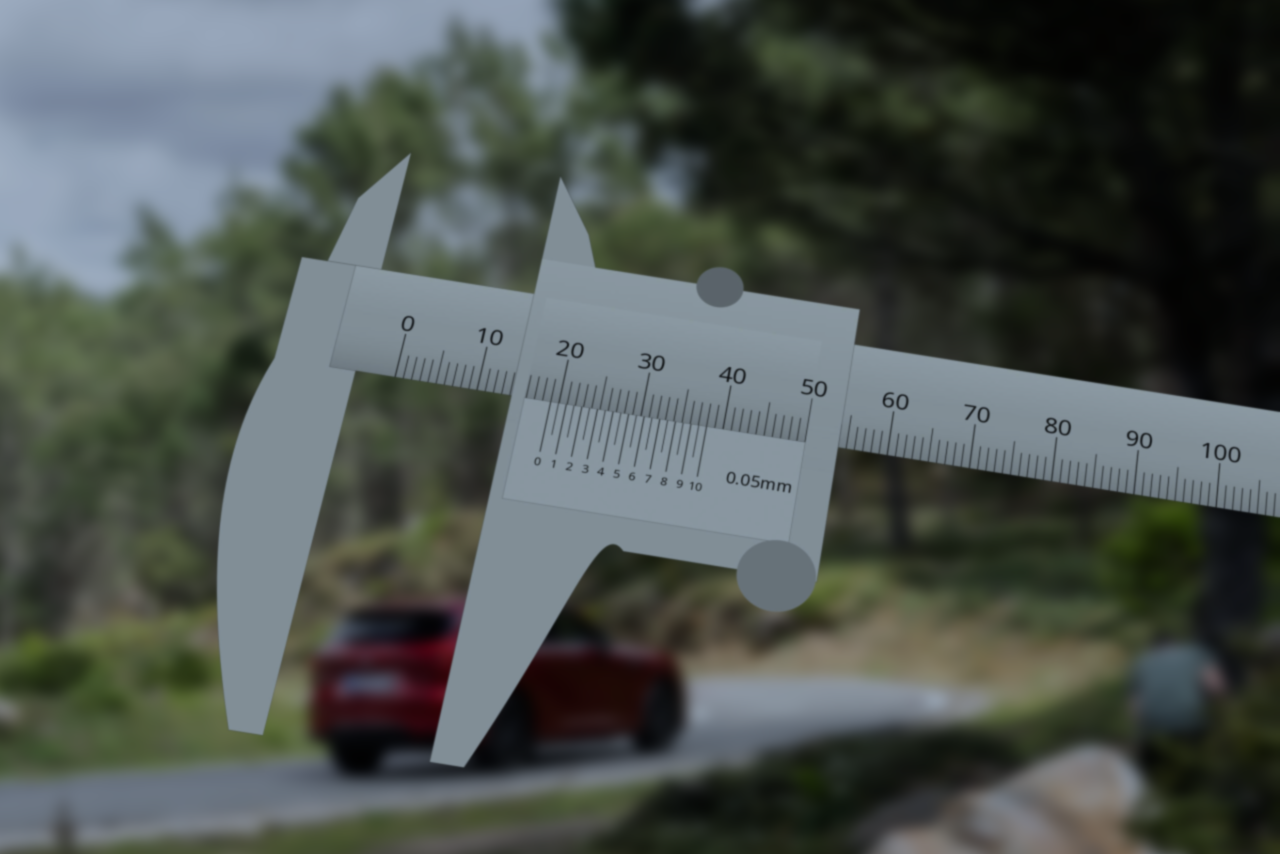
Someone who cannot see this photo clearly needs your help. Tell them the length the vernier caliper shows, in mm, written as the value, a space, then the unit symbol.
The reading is 19.0 mm
